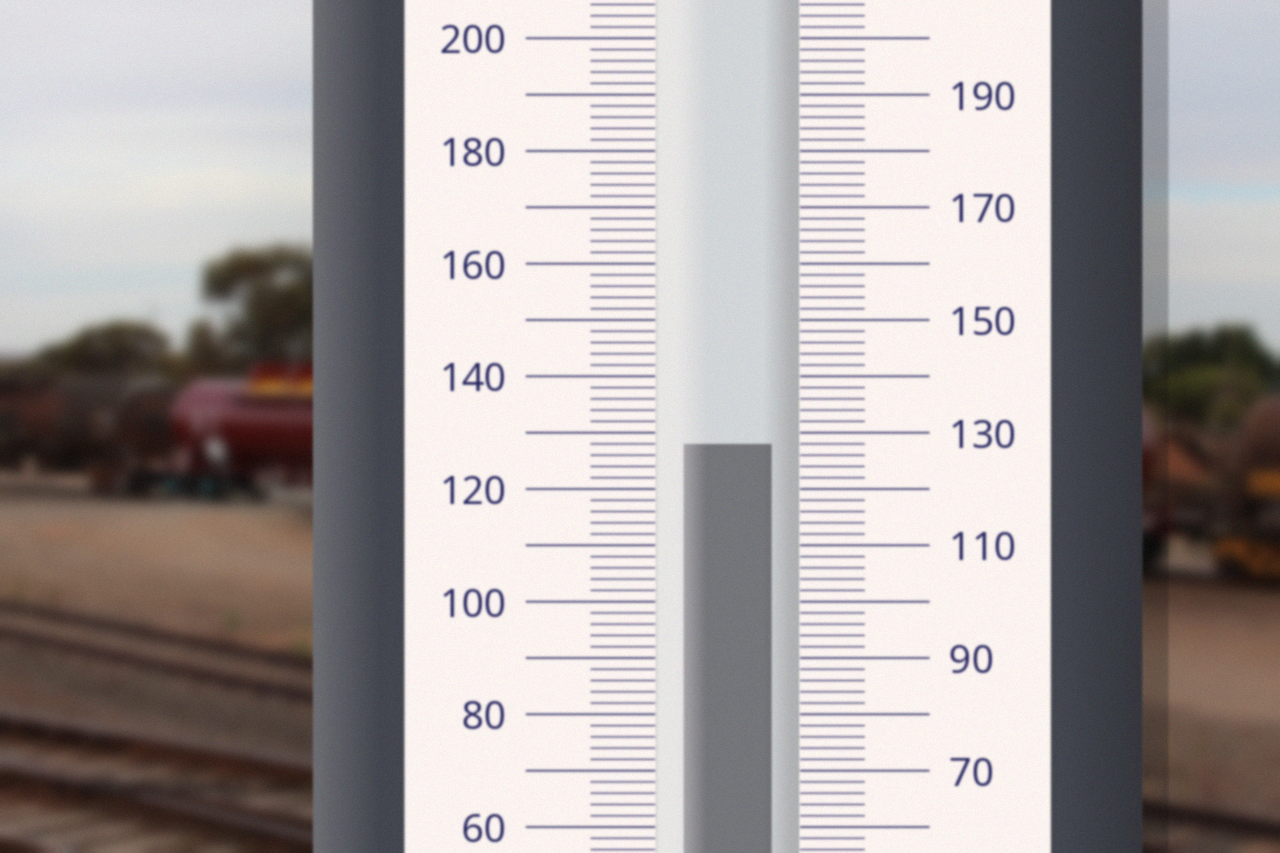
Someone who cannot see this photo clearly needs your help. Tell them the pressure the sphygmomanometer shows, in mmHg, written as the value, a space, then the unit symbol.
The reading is 128 mmHg
